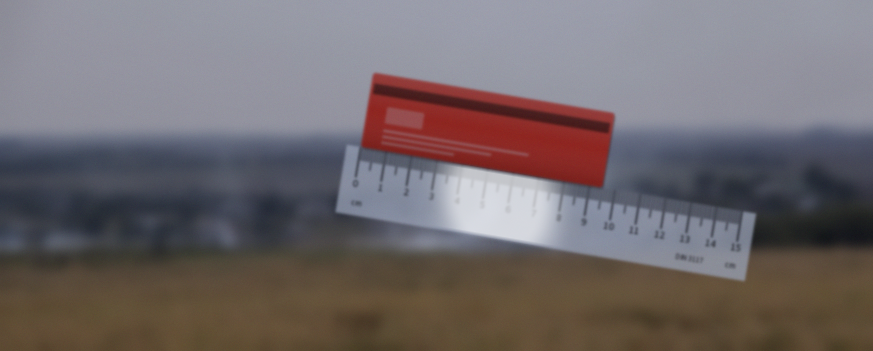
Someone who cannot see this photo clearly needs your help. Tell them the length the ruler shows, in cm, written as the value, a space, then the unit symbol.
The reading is 9.5 cm
